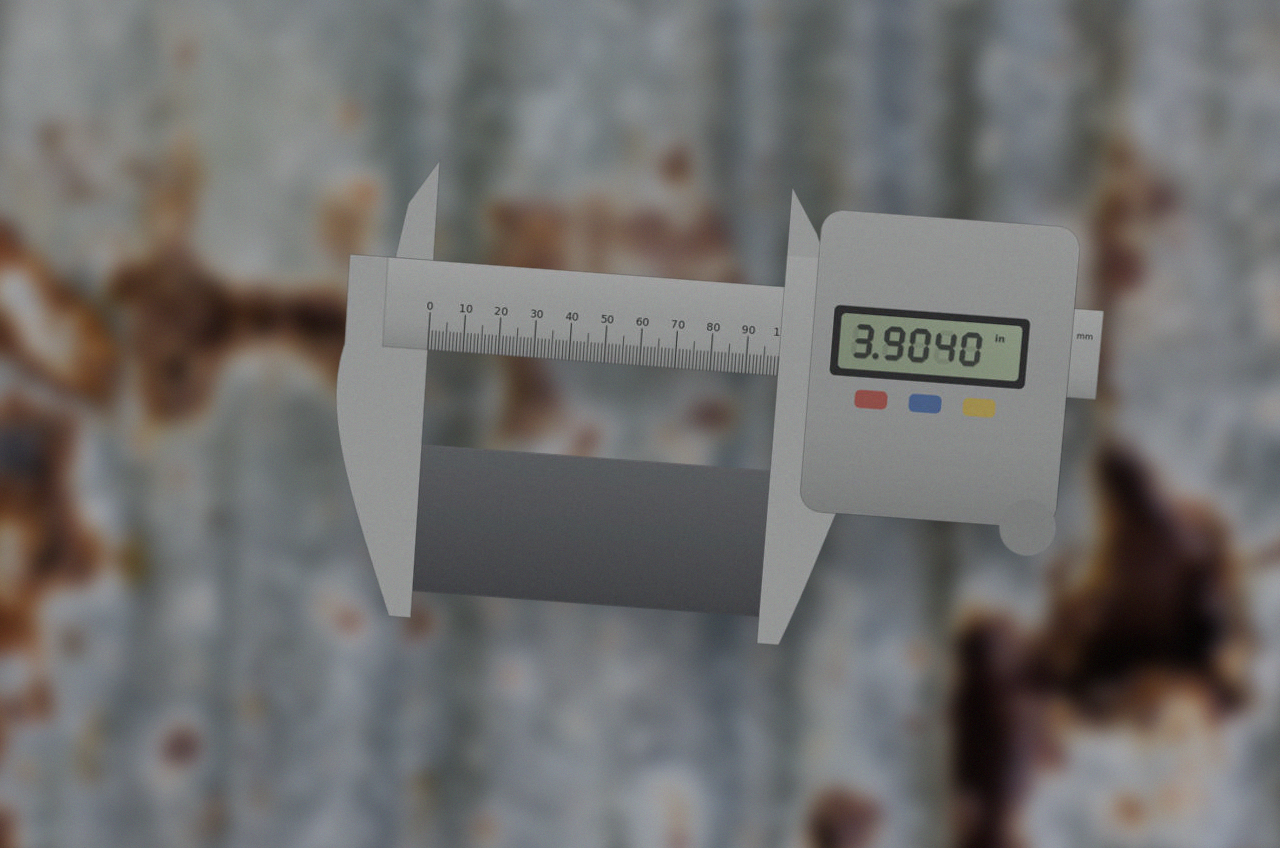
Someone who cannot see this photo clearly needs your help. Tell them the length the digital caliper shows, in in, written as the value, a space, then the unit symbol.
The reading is 3.9040 in
